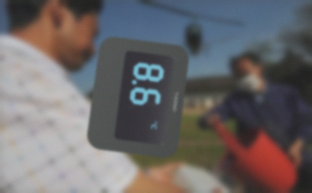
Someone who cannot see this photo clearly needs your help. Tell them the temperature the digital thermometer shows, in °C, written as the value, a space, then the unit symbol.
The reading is 8.6 °C
